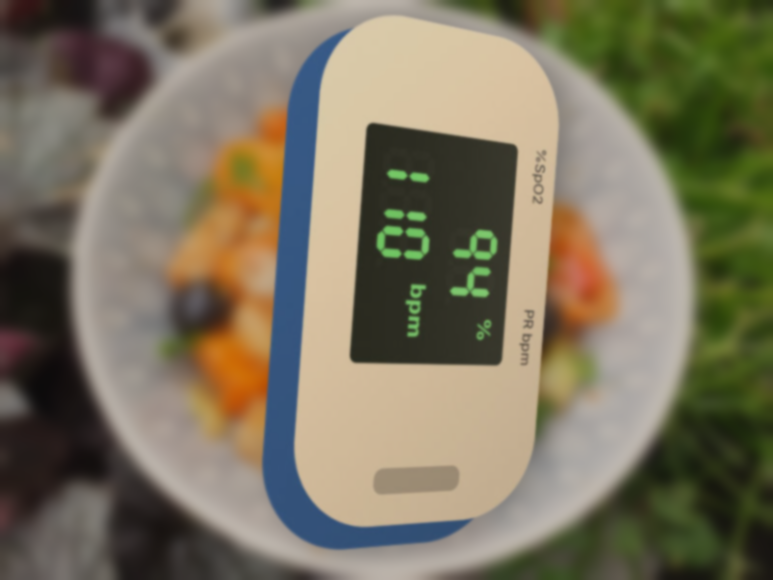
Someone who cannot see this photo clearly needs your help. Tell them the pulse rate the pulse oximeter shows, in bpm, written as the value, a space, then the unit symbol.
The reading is 110 bpm
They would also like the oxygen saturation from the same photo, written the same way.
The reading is 94 %
